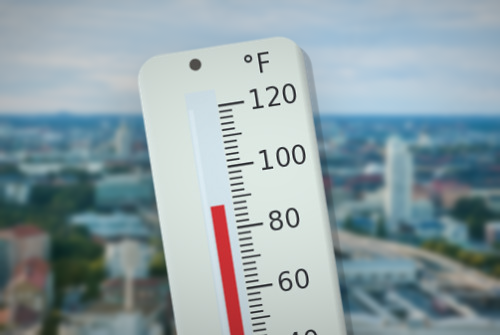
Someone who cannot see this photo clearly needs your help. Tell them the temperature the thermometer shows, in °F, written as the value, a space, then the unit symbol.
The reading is 88 °F
